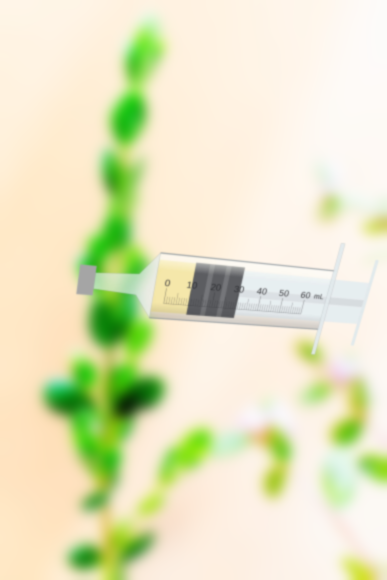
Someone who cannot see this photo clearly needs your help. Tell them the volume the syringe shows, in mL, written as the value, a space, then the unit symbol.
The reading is 10 mL
